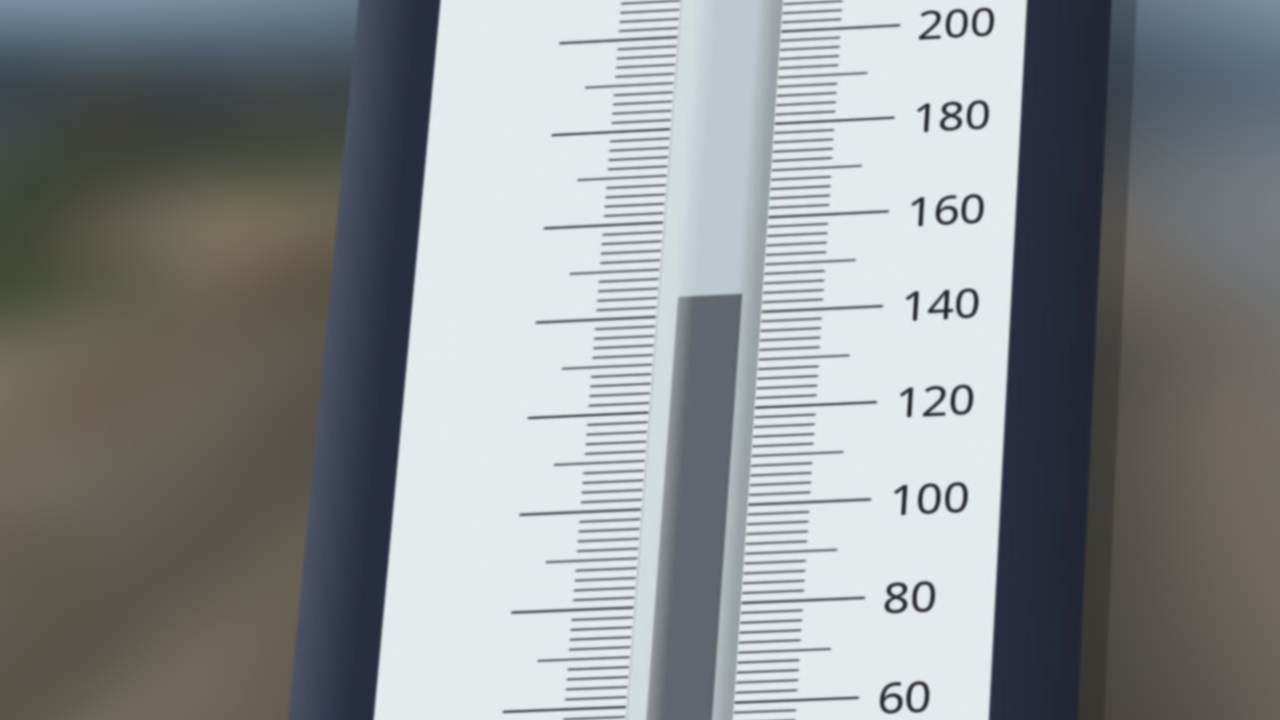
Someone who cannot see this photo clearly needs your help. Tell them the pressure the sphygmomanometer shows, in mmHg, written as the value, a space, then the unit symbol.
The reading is 144 mmHg
